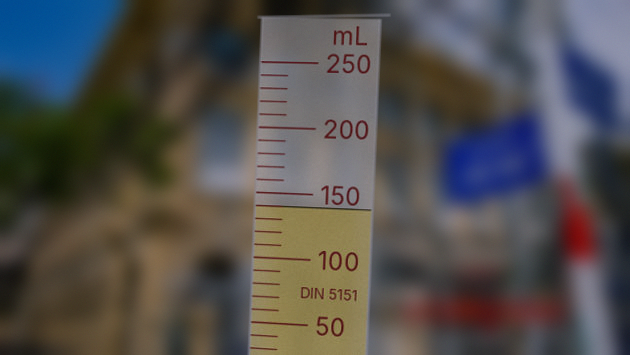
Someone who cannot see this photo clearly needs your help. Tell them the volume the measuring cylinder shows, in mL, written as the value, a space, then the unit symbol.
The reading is 140 mL
